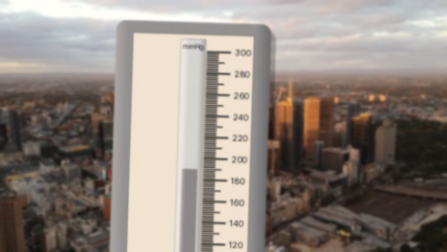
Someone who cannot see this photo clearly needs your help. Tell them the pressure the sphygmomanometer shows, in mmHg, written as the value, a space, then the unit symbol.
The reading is 190 mmHg
